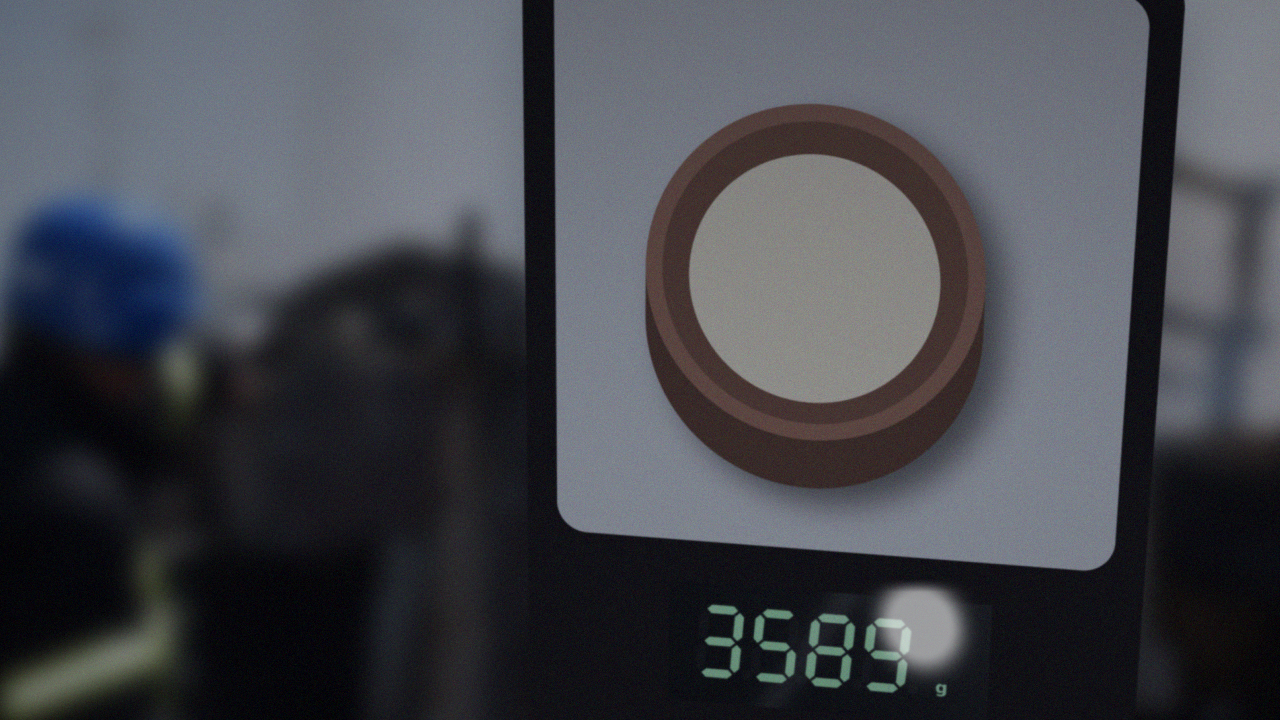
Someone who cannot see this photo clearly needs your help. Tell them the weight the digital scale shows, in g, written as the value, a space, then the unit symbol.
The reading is 3589 g
